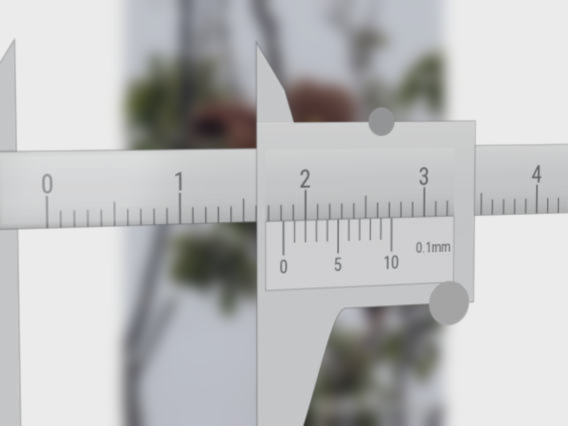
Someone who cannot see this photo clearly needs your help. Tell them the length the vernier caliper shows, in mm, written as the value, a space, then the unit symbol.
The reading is 18.2 mm
